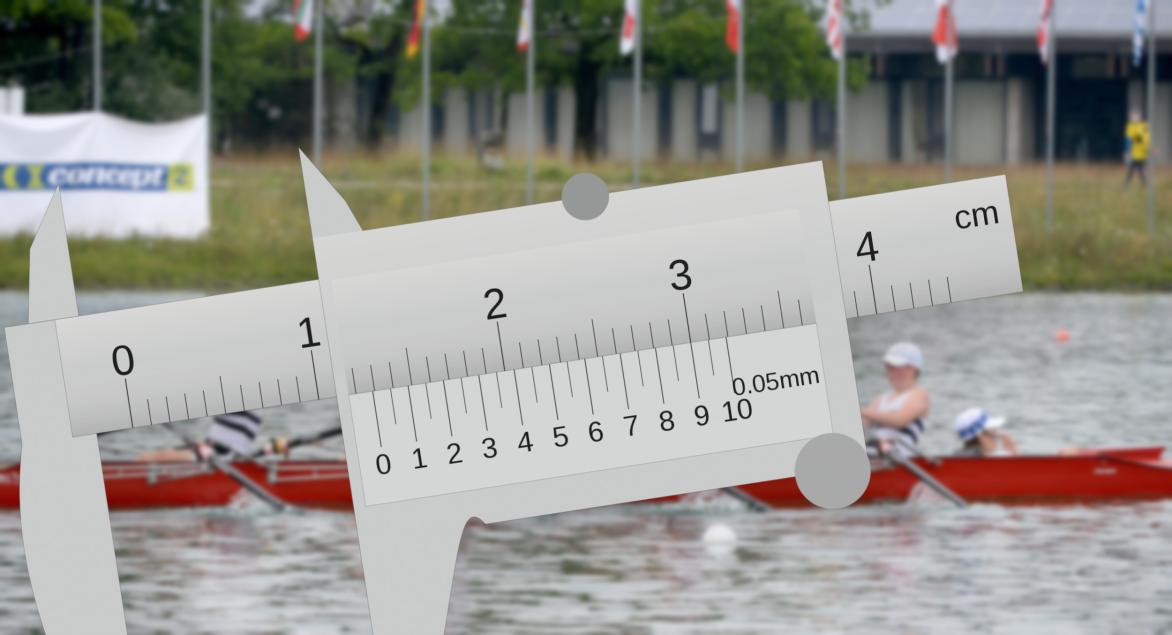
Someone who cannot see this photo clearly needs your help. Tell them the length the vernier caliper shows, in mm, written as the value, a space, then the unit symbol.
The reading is 12.9 mm
